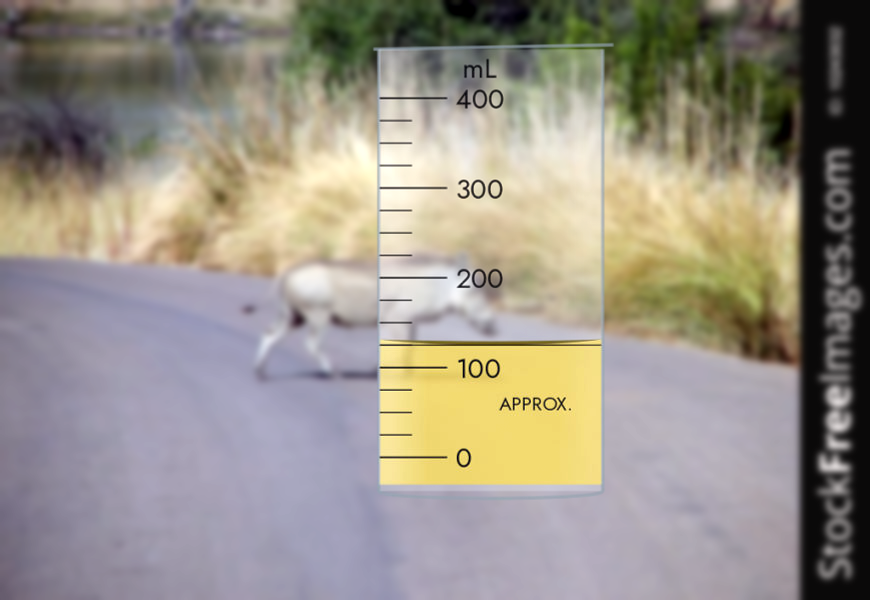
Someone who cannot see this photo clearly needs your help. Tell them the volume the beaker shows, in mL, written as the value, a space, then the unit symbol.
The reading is 125 mL
